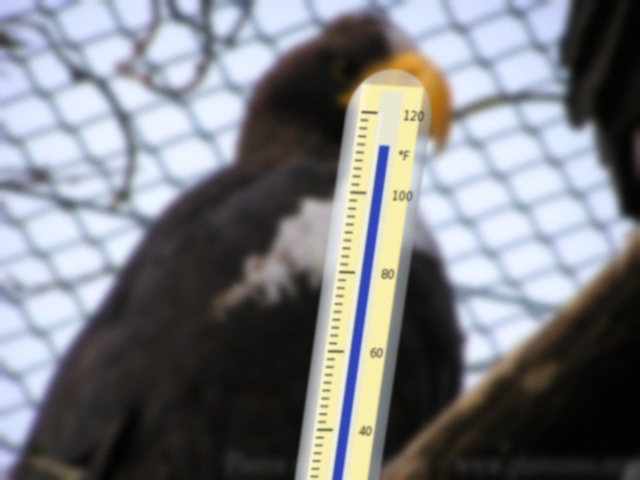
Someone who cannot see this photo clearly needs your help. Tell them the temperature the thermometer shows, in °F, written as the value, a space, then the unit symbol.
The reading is 112 °F
